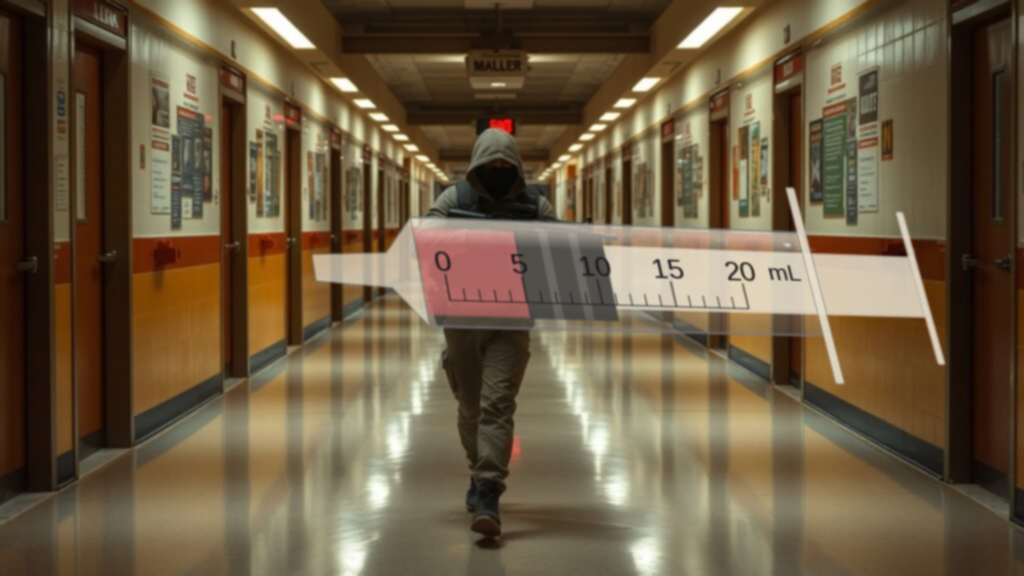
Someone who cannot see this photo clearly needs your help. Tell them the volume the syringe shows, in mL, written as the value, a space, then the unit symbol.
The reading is 5 mL
